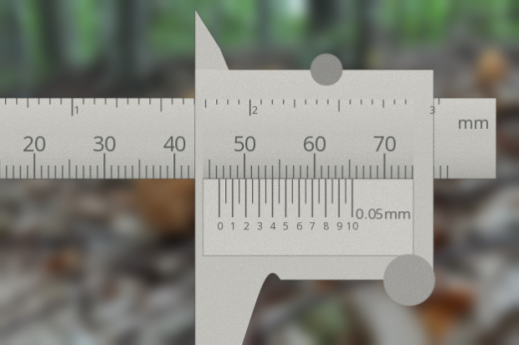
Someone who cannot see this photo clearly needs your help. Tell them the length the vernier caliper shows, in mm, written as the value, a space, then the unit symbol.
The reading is 46.4 mm
